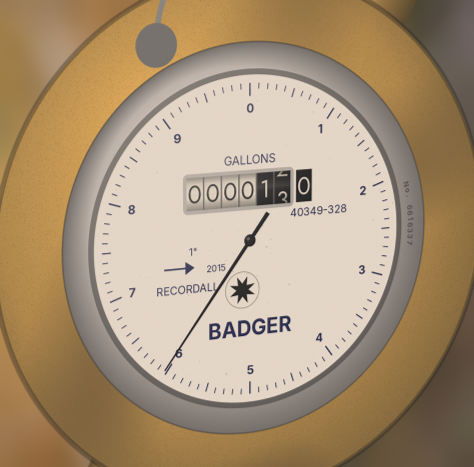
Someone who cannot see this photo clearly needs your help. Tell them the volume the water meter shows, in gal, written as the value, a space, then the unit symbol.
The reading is 126.0 gal
